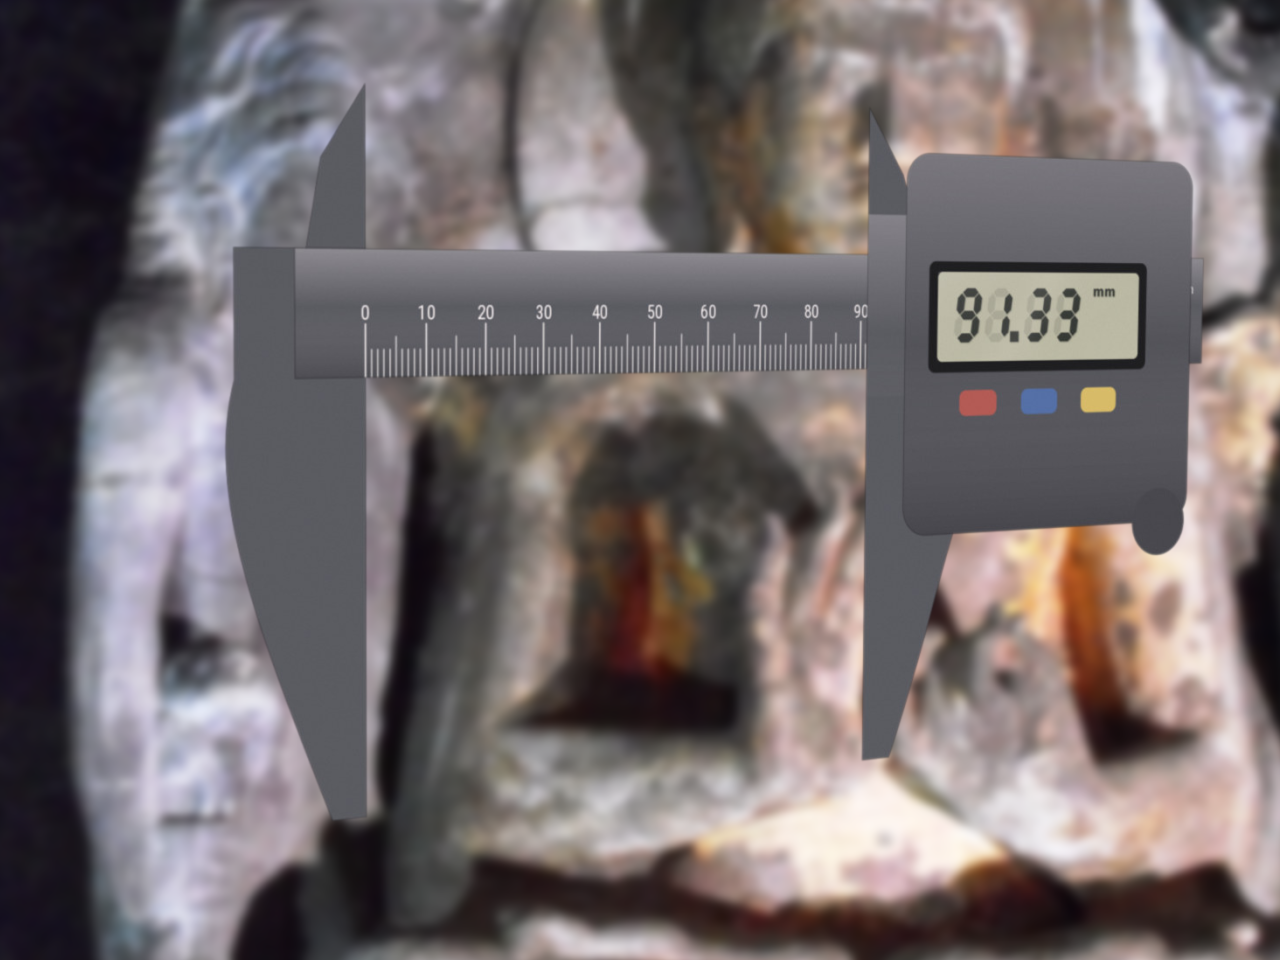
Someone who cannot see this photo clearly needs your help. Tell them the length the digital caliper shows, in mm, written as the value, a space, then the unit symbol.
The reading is 91.33 mm
